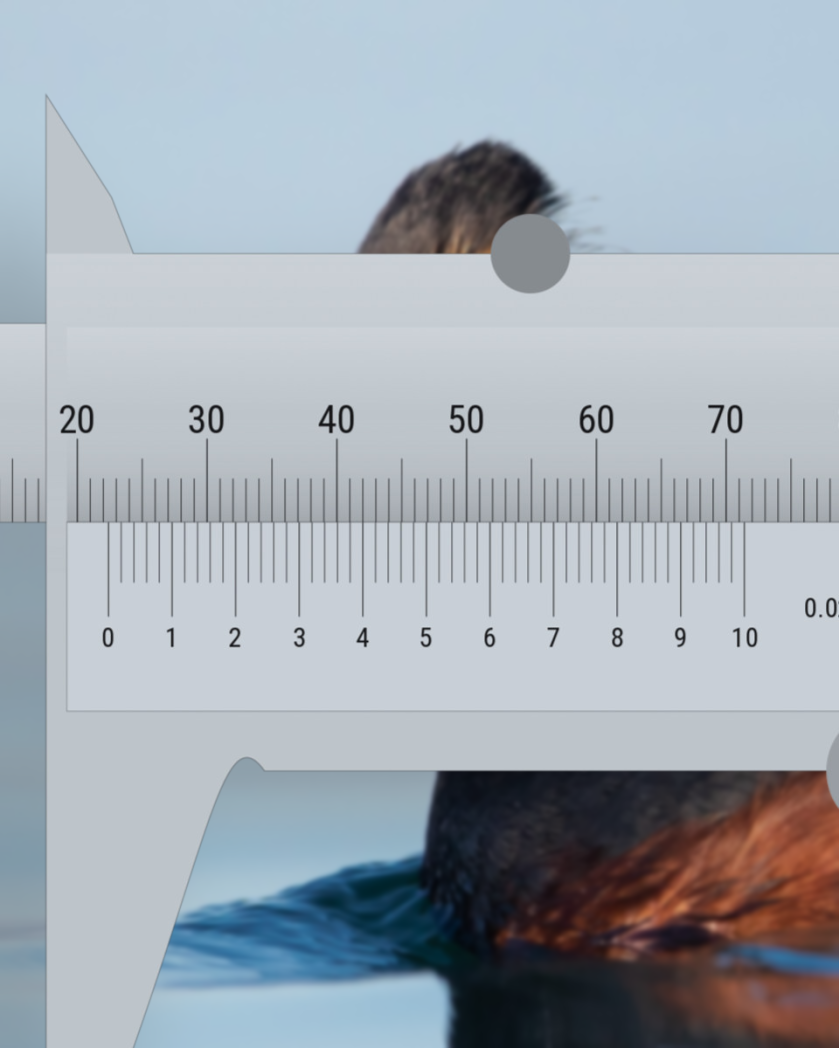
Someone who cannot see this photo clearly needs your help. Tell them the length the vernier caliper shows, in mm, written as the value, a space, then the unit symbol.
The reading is 22.4 mm
